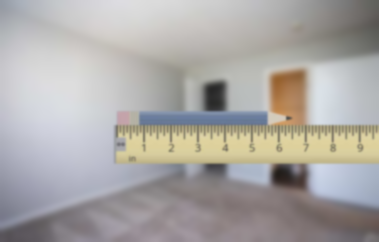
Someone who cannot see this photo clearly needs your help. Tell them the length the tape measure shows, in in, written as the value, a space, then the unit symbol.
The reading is 6.5 in
